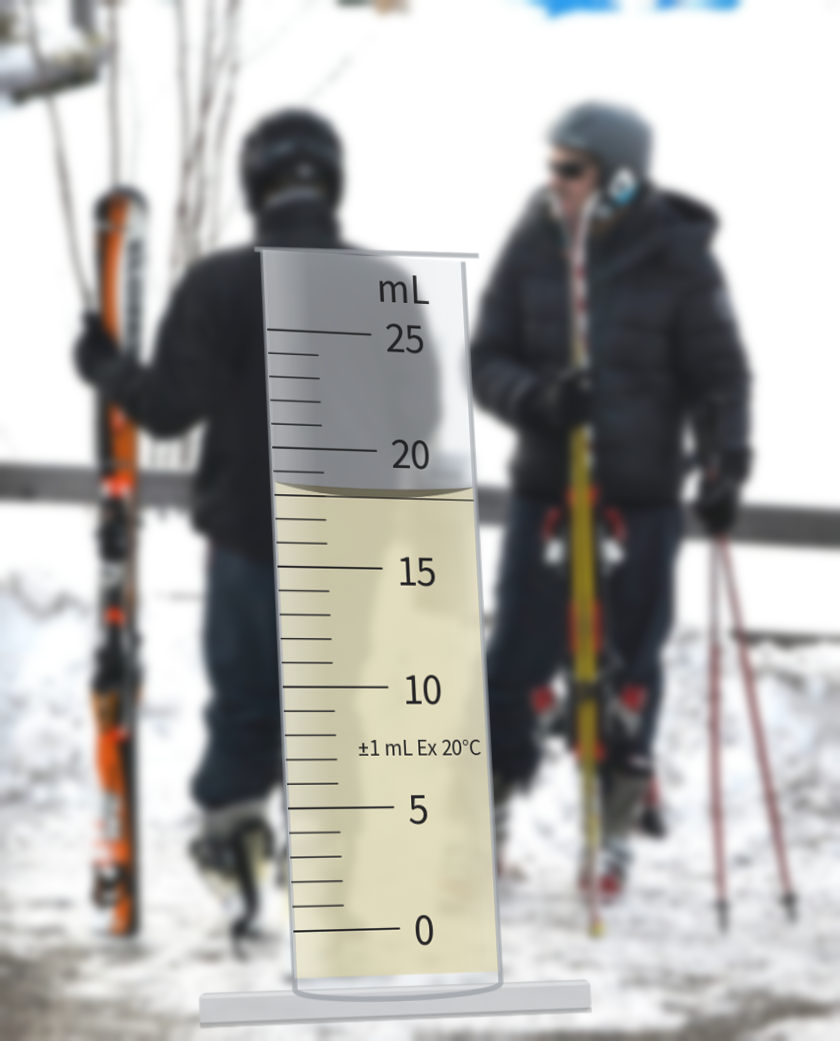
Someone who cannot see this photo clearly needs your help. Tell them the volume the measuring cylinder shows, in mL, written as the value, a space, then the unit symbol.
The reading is 18 mL
